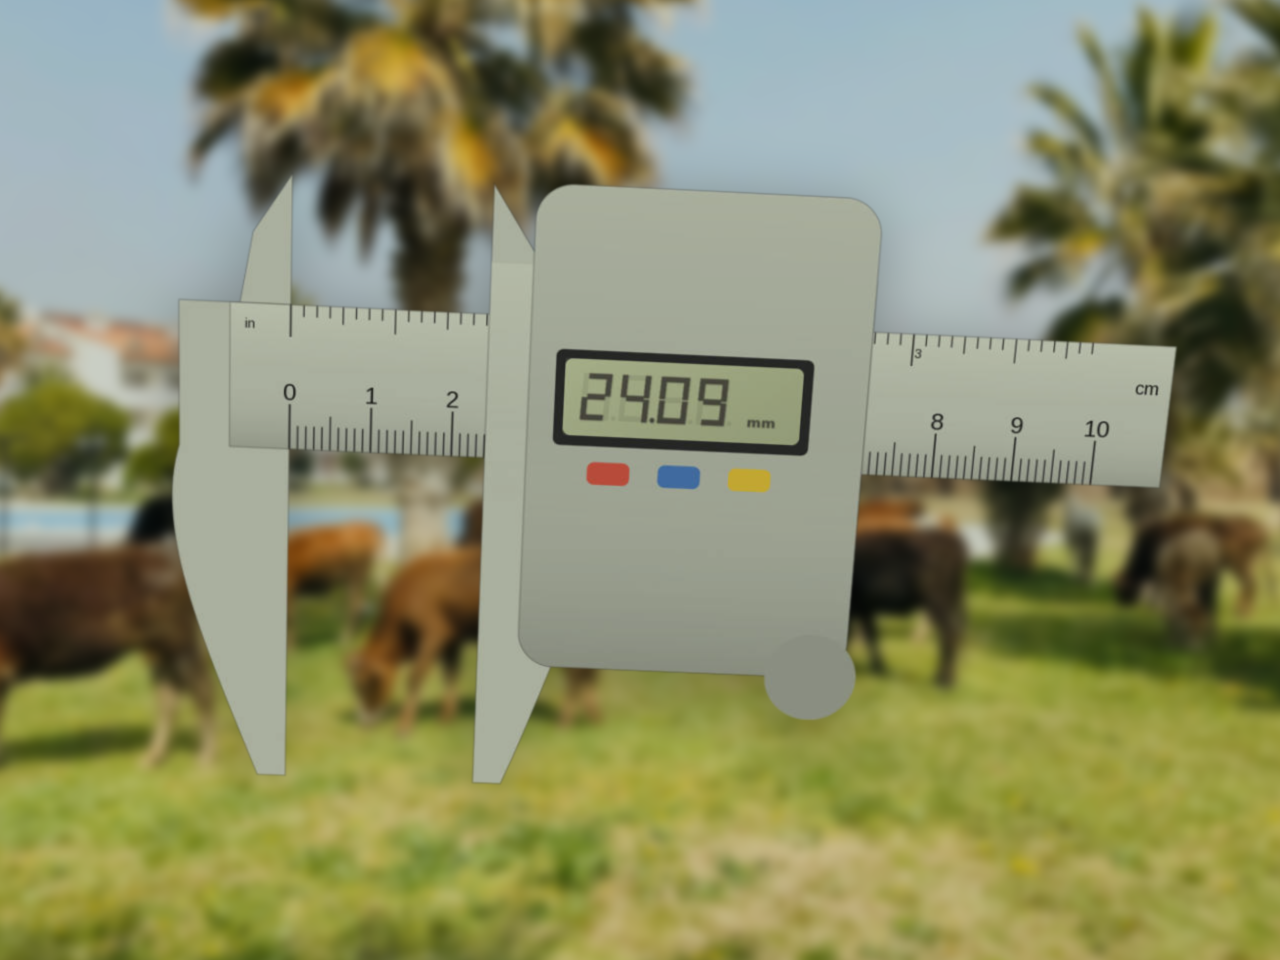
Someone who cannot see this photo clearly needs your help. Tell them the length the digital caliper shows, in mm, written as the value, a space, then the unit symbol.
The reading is 24.09 mm
